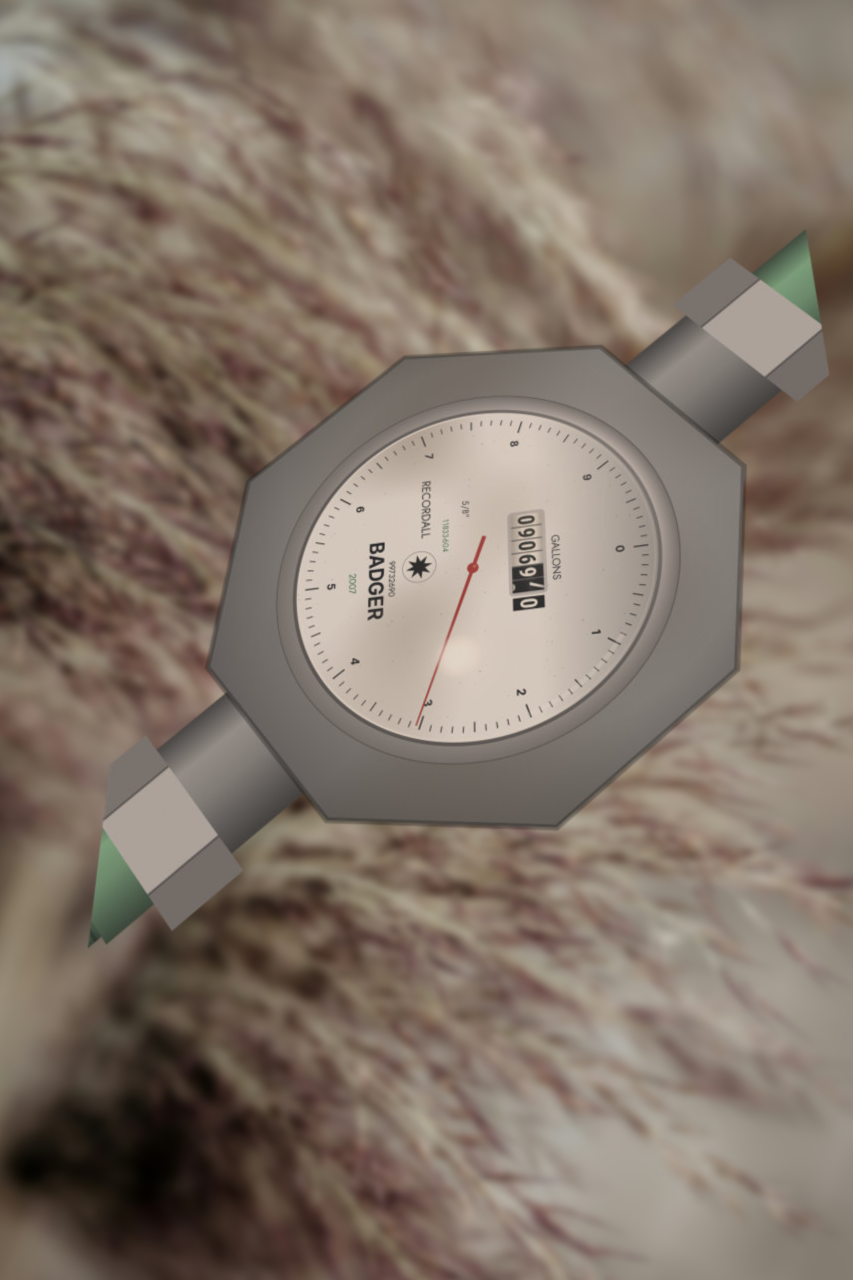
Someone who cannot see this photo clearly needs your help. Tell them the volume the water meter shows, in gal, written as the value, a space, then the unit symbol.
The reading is 906973.0 gal
